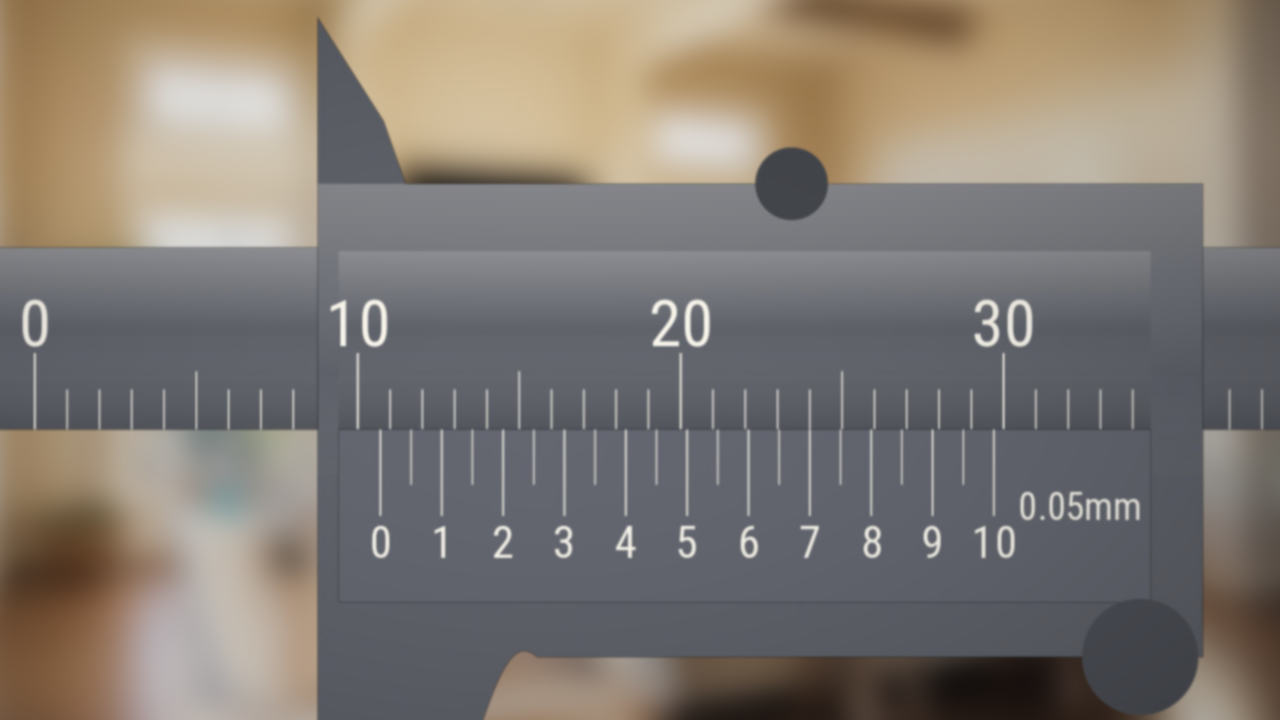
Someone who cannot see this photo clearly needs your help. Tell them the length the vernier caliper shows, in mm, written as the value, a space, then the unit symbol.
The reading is 10.70 mm
